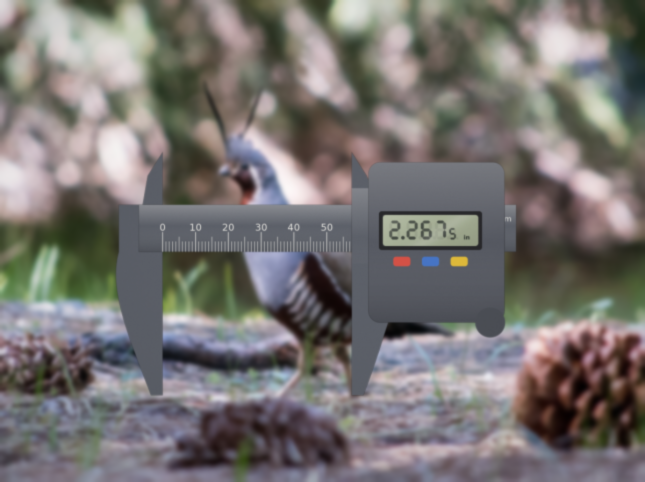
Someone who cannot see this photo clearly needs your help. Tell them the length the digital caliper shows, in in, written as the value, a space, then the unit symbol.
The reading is 2.2675 in
